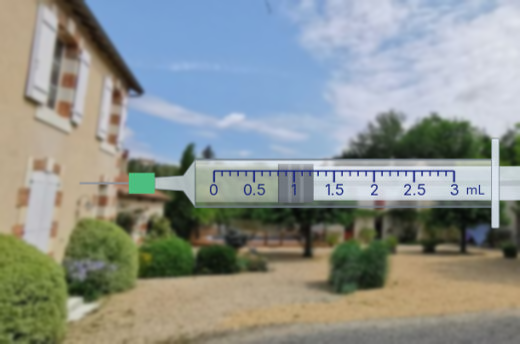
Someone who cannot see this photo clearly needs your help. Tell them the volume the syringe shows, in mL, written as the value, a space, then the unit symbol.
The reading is 0.8 mL
